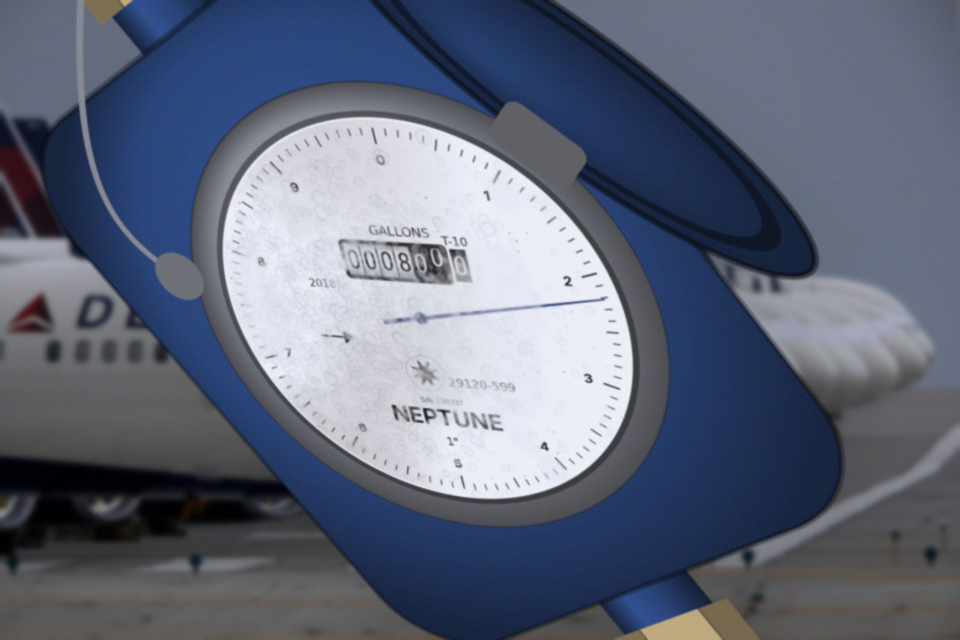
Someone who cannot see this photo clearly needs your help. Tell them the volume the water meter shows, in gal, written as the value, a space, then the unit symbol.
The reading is 8002.2 gal
